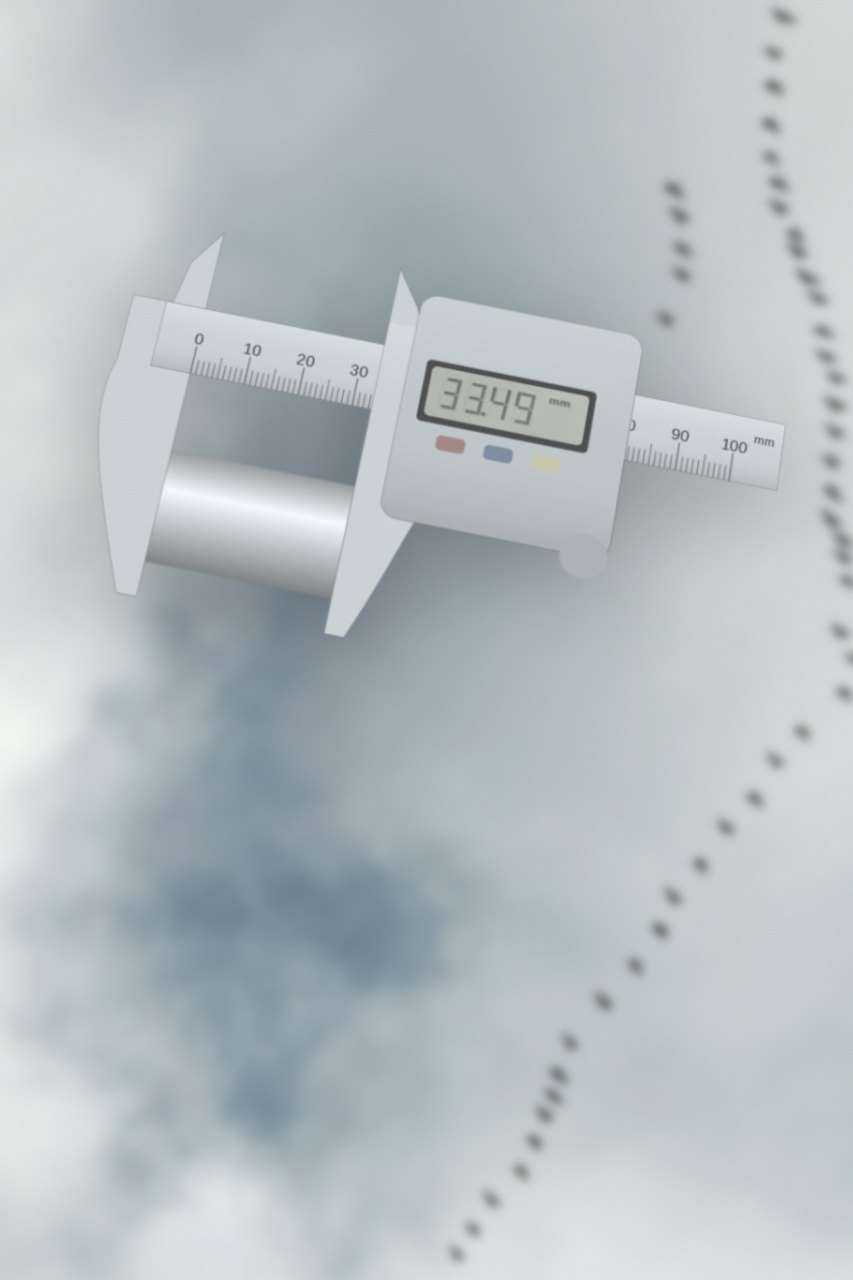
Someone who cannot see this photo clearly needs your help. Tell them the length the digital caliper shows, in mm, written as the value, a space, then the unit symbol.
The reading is 33.49 mm
